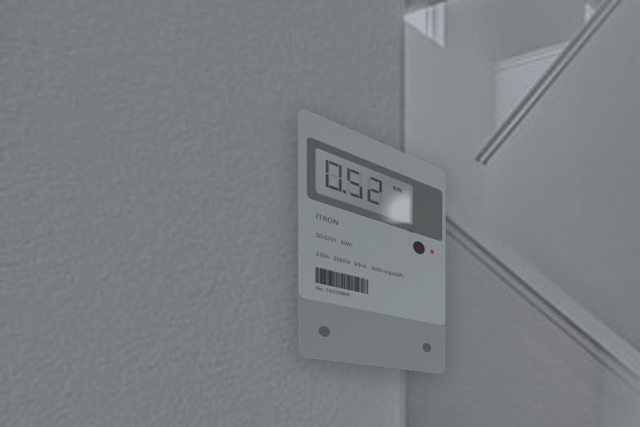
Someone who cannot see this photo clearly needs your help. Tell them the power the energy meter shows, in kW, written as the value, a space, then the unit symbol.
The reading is 0.52 kW
